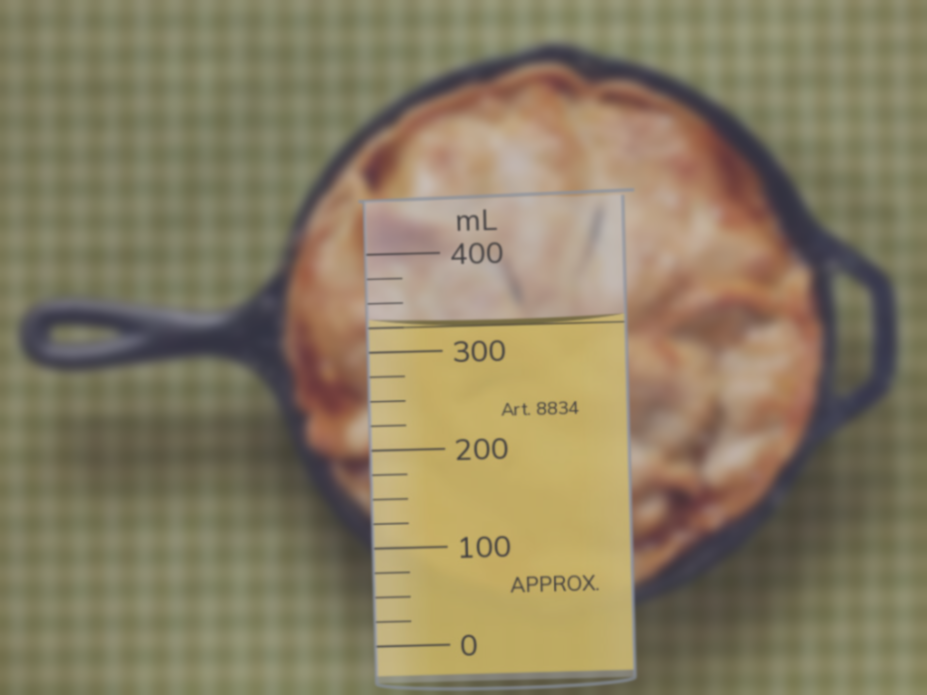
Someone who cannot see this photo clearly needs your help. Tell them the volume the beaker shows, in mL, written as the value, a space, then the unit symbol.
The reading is 325 mL
